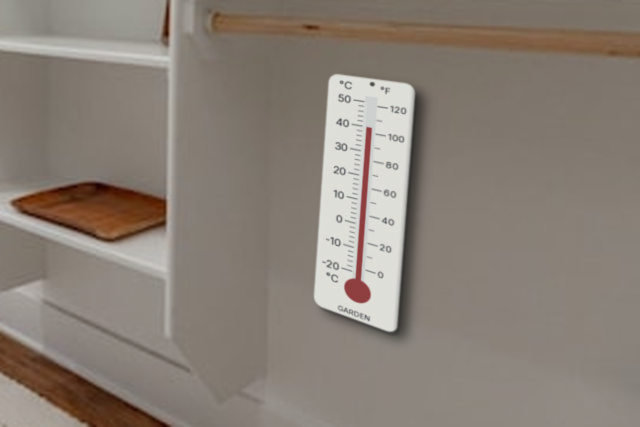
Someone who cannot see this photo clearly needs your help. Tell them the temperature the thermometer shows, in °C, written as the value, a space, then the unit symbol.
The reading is 40 °C
